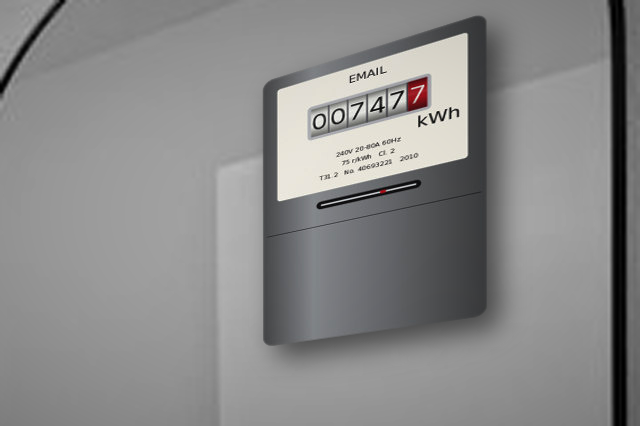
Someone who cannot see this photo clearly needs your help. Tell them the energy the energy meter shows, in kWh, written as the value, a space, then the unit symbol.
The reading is 747.7 kWh
